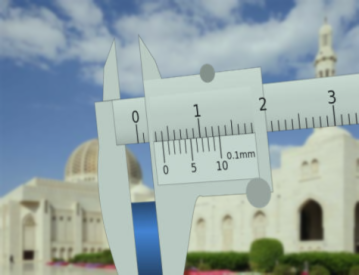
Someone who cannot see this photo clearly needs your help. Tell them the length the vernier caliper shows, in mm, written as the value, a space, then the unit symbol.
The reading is 4.0 mm
